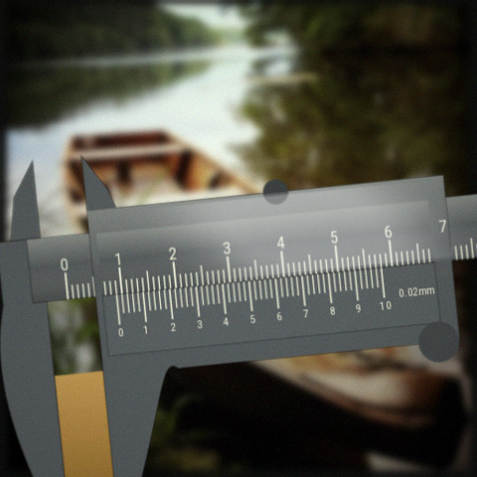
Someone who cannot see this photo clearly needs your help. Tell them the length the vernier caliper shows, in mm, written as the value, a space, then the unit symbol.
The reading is 9.0 mm
